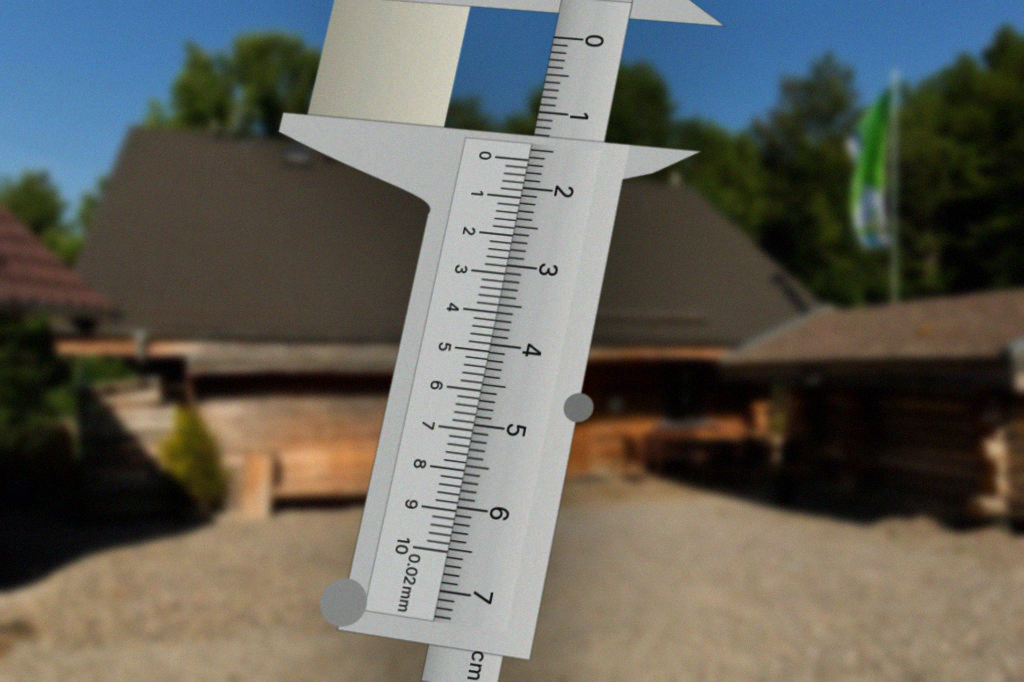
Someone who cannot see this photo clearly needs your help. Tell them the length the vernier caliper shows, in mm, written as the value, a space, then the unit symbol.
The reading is 16.4 mm
